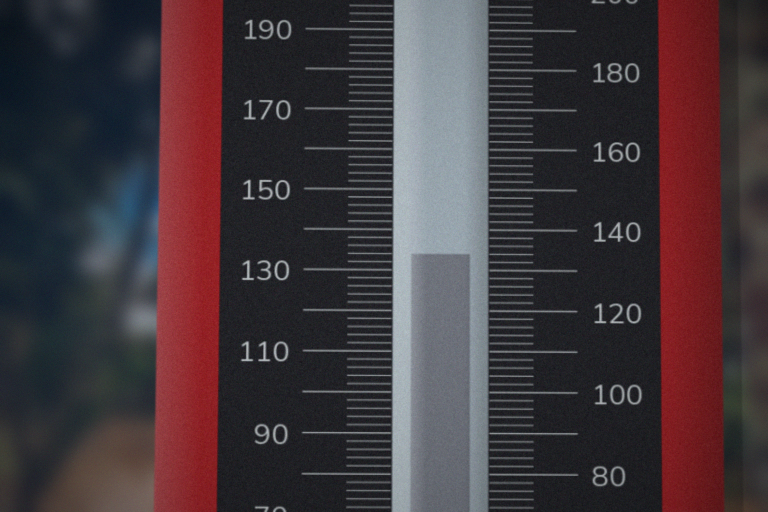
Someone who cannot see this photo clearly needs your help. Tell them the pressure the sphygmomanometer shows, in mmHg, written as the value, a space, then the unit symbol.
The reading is 134 mmHg
